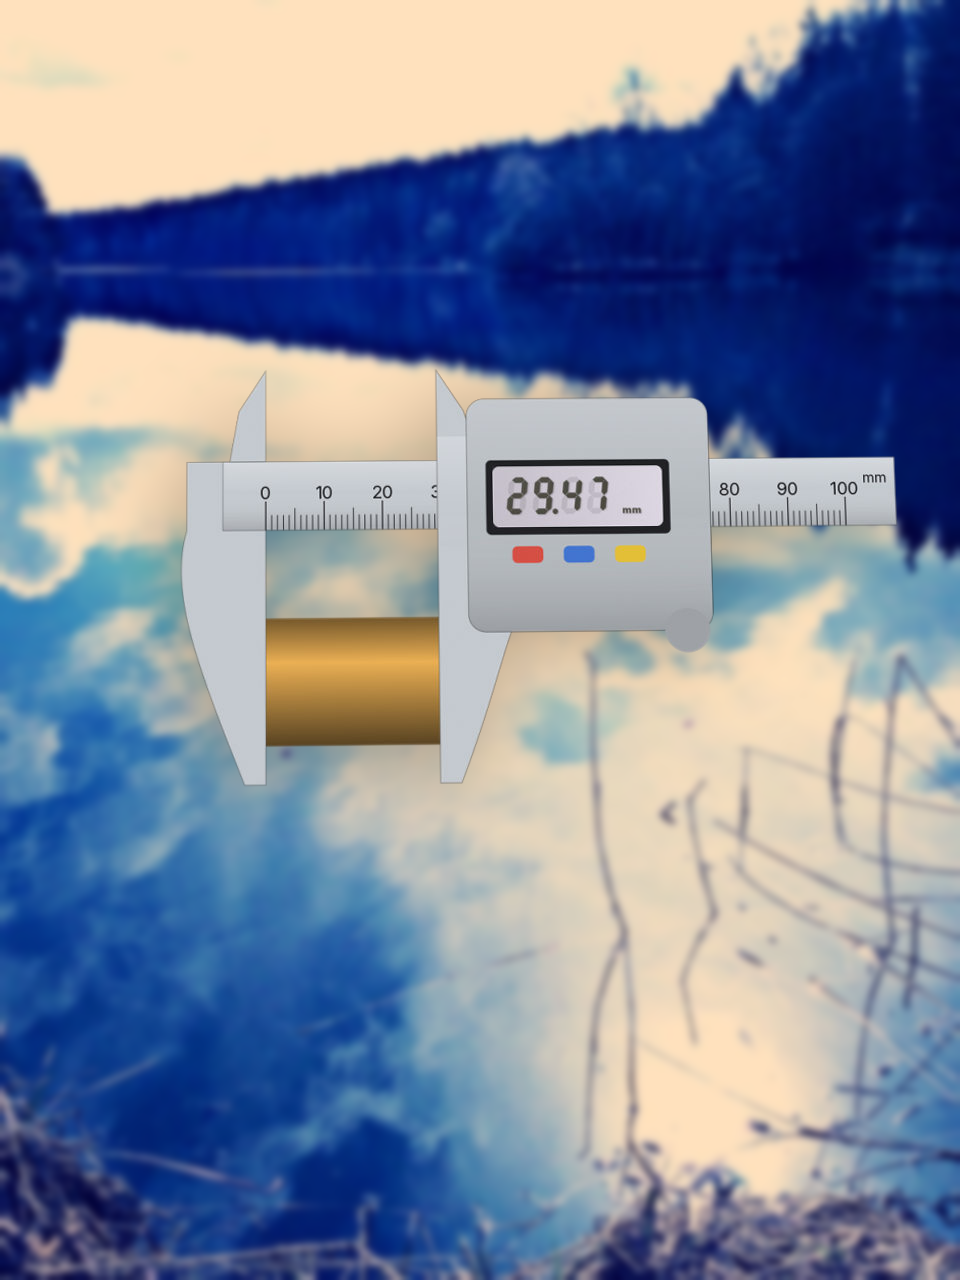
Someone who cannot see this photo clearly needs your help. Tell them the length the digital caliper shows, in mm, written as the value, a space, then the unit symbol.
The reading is 29.47 mm
